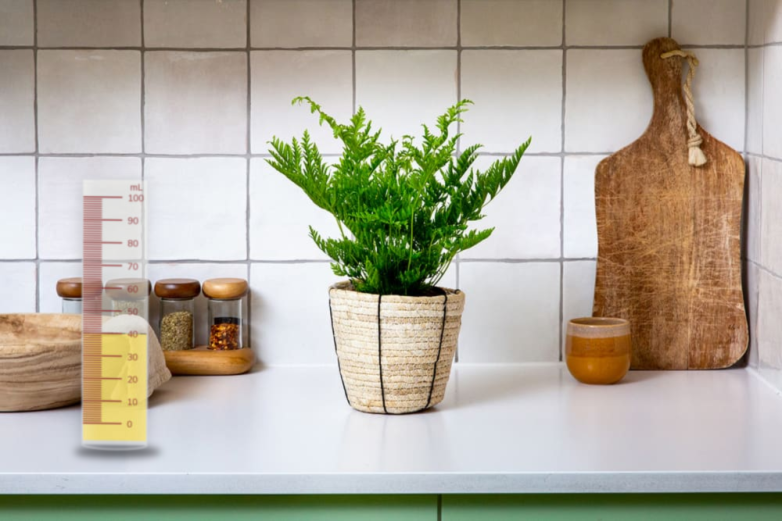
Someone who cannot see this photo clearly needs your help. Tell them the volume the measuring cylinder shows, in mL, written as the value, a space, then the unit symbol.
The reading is 40 mL
